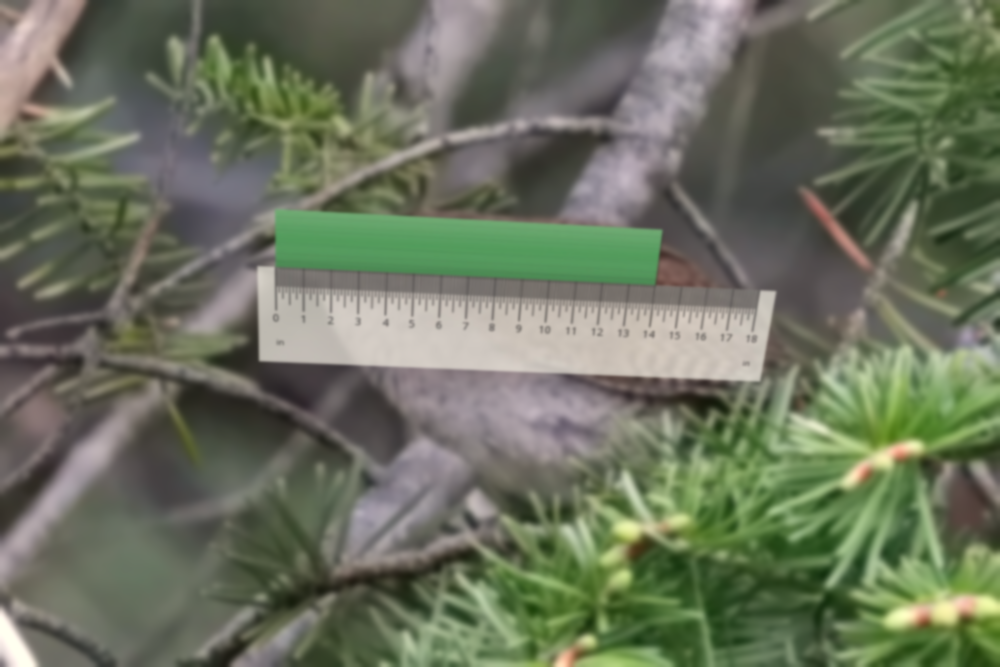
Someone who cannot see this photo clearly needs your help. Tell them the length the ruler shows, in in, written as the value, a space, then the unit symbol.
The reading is 14 in
